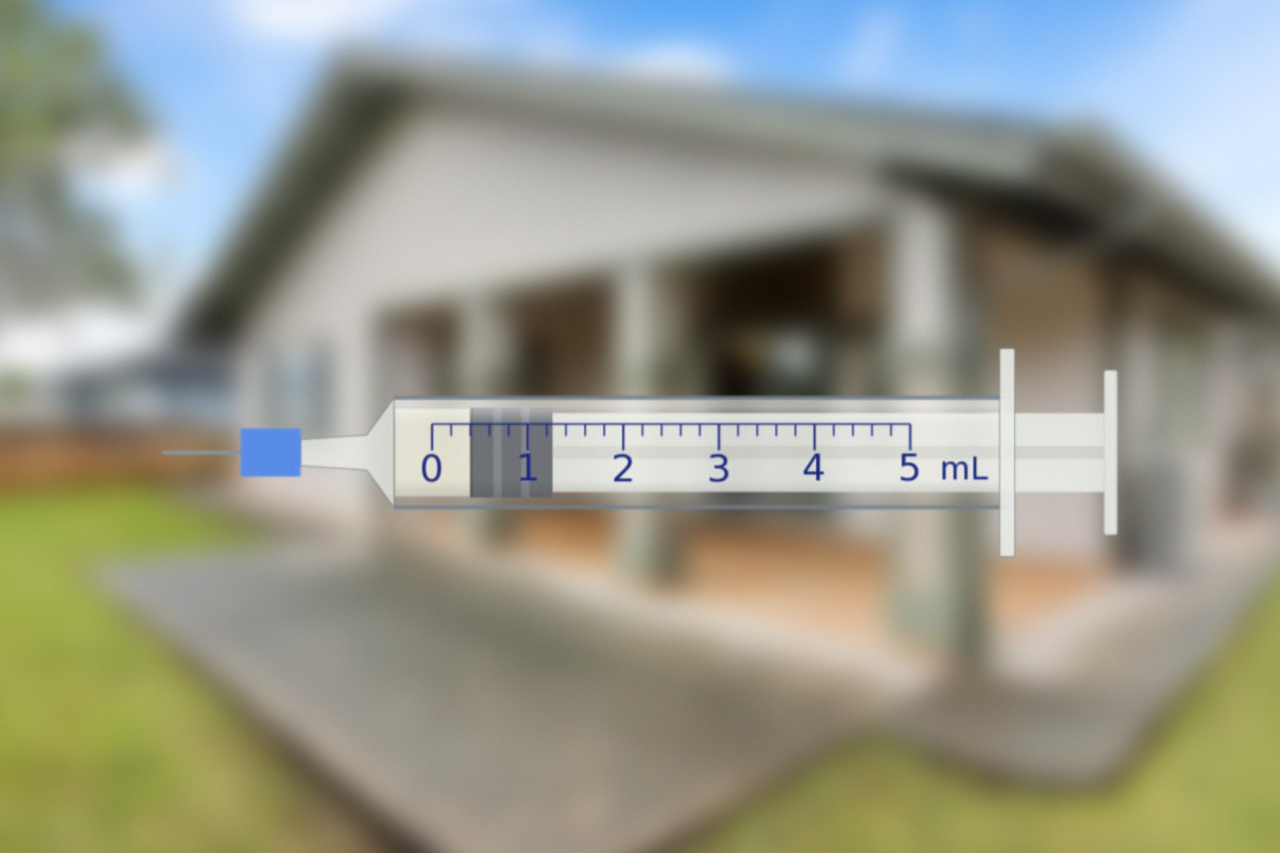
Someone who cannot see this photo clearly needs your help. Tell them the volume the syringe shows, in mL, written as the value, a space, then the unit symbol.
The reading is 0.4 mL
